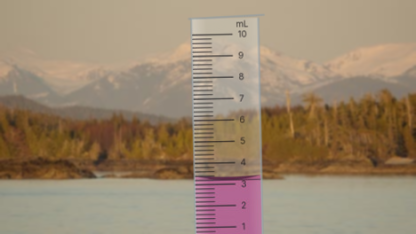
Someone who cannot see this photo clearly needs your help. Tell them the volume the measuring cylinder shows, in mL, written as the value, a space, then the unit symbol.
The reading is 3.2 mL
